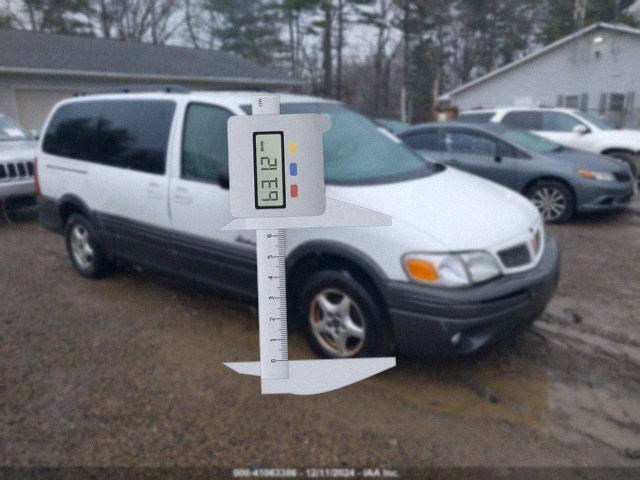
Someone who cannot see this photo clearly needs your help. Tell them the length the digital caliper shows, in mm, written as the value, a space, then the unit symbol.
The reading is 63.12 mm
